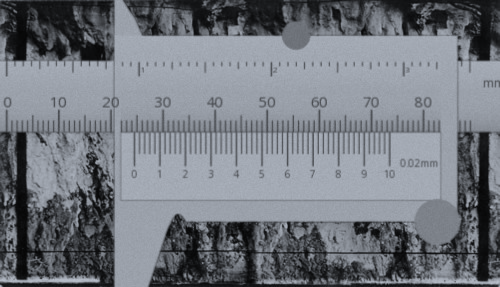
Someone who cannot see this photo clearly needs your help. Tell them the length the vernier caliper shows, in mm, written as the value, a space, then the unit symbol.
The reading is 24.5 mm
